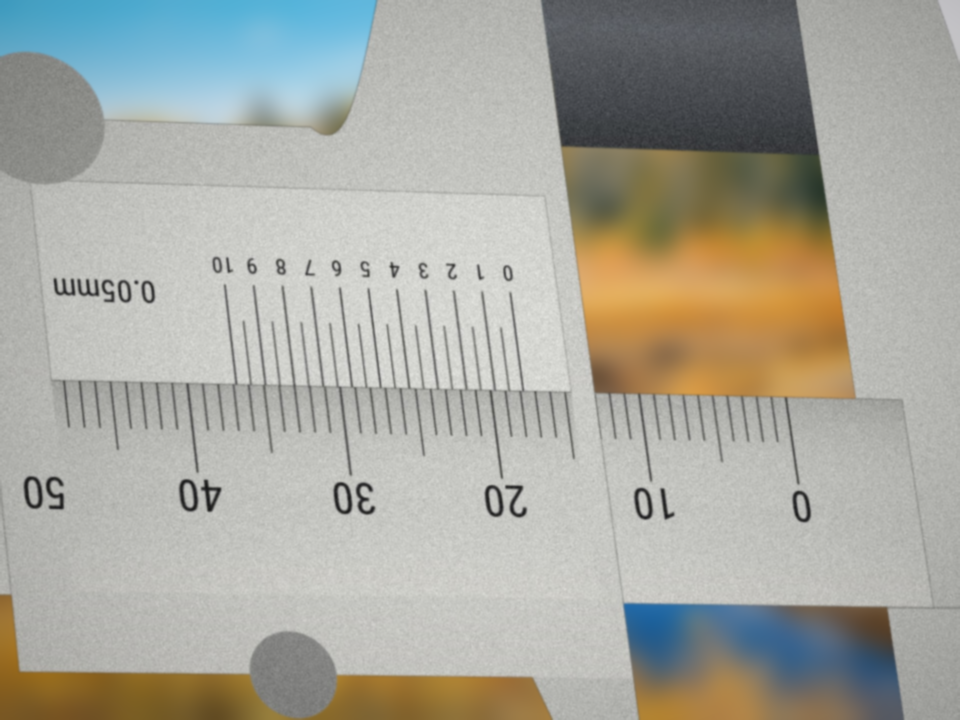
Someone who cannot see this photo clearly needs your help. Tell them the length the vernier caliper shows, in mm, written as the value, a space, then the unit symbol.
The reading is 17.8 mm
